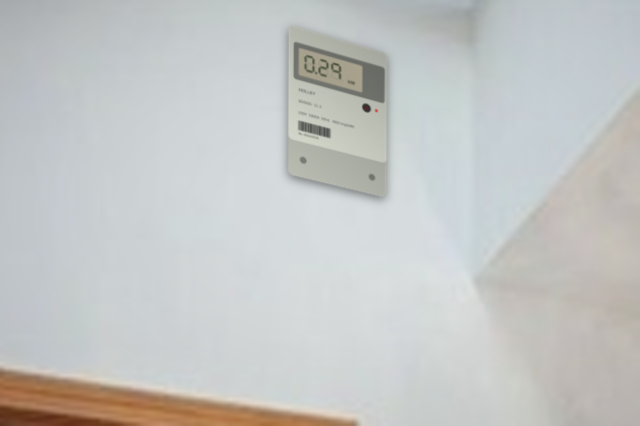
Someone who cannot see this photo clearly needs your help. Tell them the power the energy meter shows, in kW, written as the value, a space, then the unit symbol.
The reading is 0.29 kW
